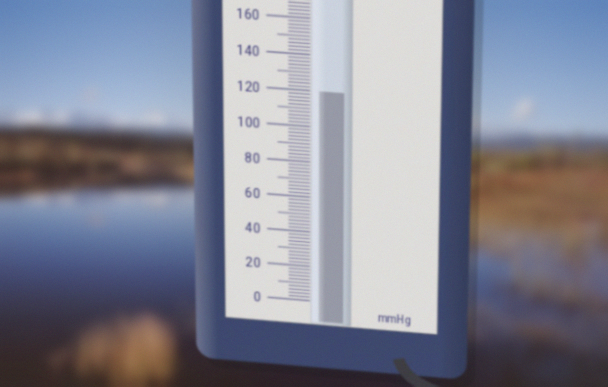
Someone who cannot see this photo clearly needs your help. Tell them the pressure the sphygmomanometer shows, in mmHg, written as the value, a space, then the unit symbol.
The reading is 120 mmHg
